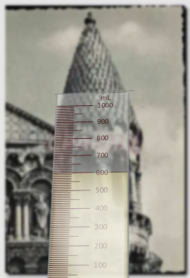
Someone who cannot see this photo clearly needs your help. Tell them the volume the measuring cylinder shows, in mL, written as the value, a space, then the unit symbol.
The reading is 600 mL
